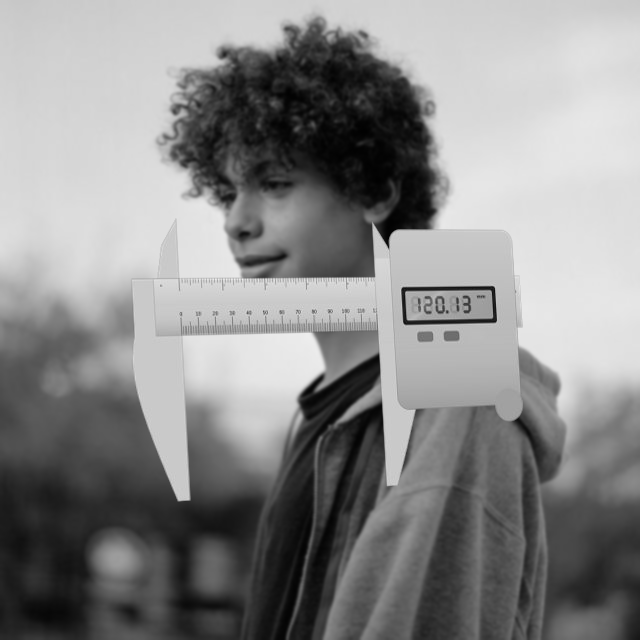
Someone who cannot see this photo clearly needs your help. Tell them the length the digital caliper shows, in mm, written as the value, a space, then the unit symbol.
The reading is 120.13 mm
